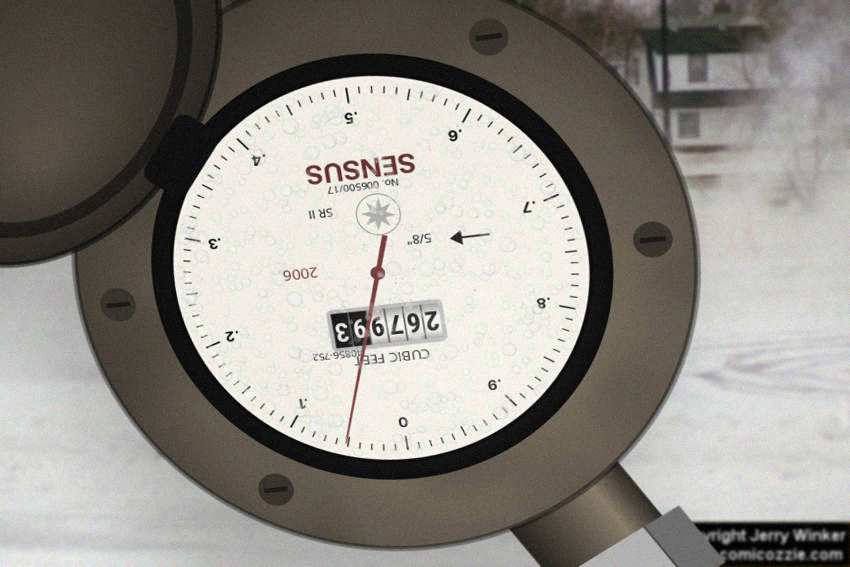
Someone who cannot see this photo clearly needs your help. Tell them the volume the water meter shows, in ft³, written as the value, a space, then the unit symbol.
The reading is 267993.05 ft³
